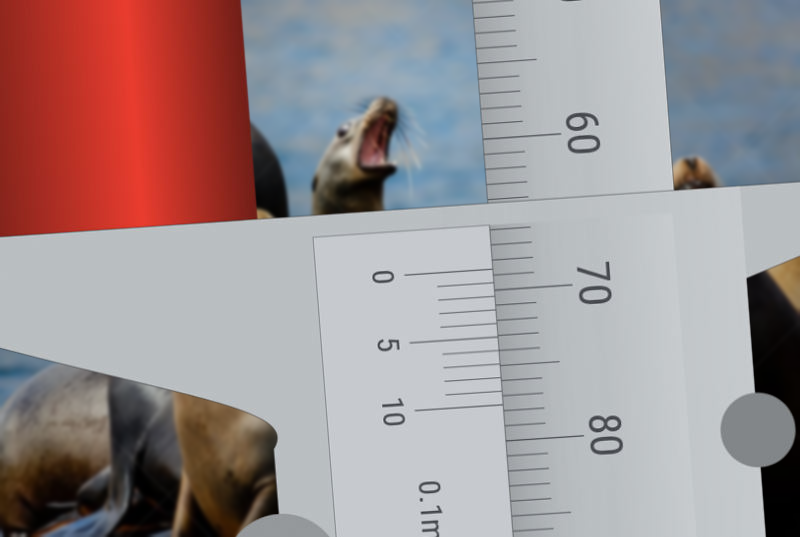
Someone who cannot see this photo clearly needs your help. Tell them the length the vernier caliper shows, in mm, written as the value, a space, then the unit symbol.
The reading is 68.6 mm
